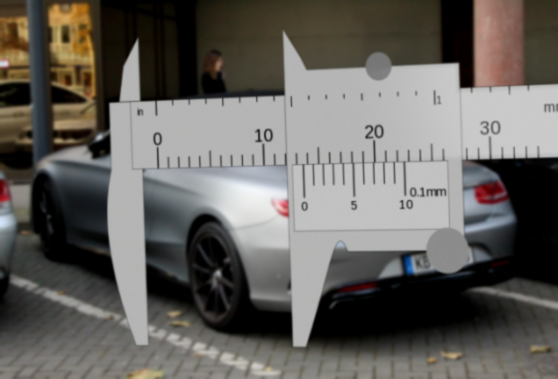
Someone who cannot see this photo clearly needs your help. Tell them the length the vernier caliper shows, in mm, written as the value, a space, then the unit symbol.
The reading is 13.6 mm
